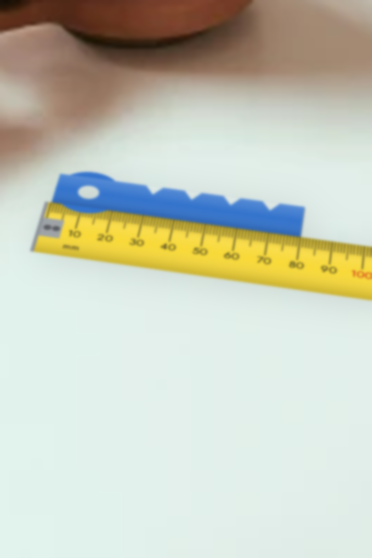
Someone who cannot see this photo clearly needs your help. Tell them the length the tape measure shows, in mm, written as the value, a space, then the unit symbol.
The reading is 80 mm
